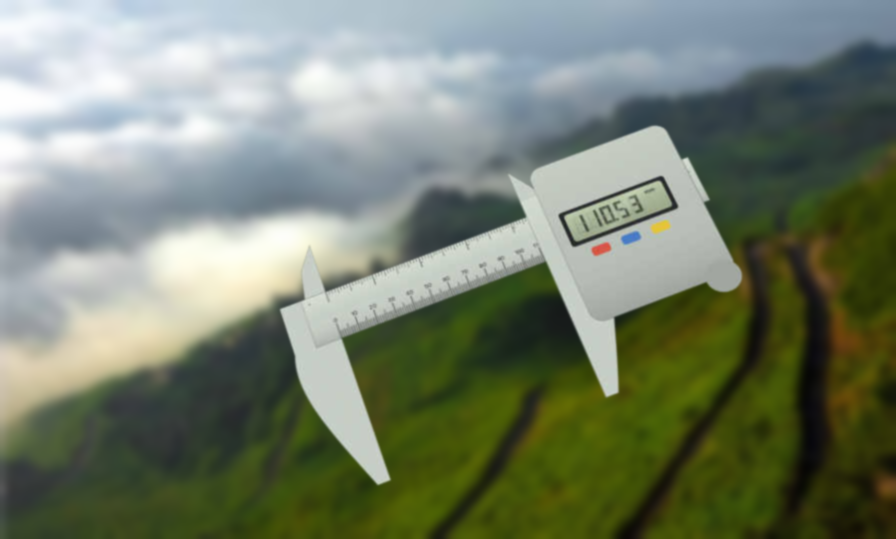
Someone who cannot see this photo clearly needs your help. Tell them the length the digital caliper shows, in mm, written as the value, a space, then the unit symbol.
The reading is 110.53 mm
